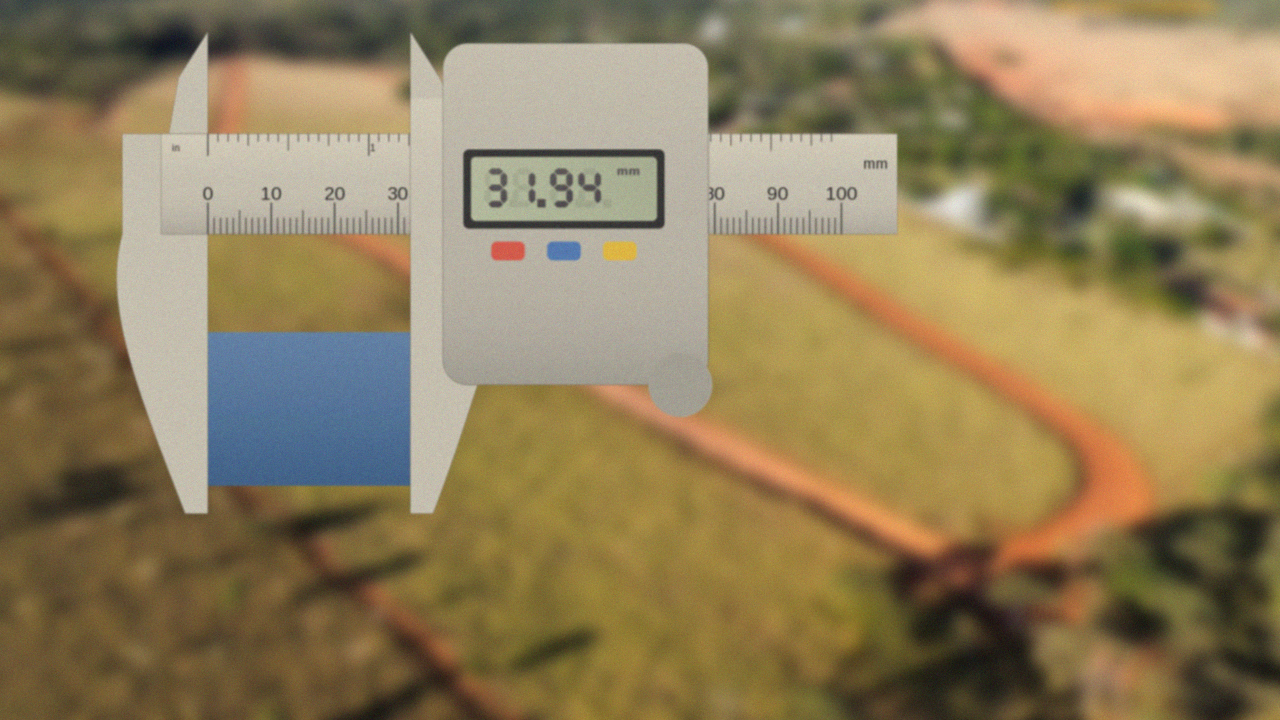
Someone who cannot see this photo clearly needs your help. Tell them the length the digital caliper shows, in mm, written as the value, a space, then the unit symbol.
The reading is 31.94 mm
